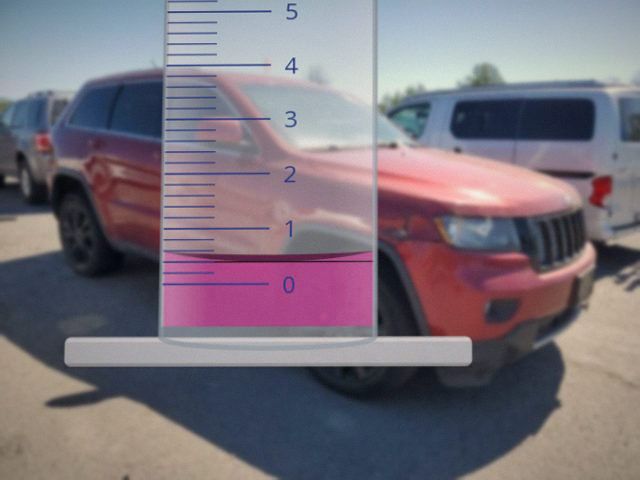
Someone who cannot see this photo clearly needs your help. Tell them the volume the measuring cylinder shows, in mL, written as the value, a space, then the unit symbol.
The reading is 0.4 mL
